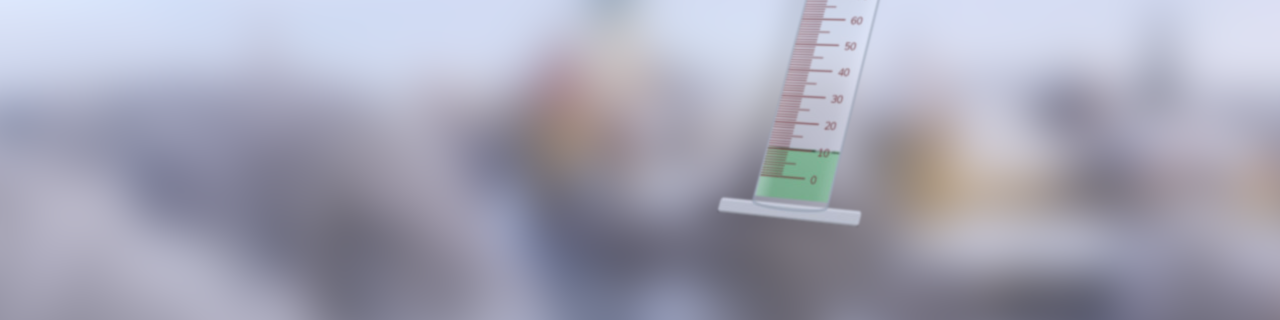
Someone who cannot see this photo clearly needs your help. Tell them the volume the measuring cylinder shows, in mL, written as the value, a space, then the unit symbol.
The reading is 10 mL
